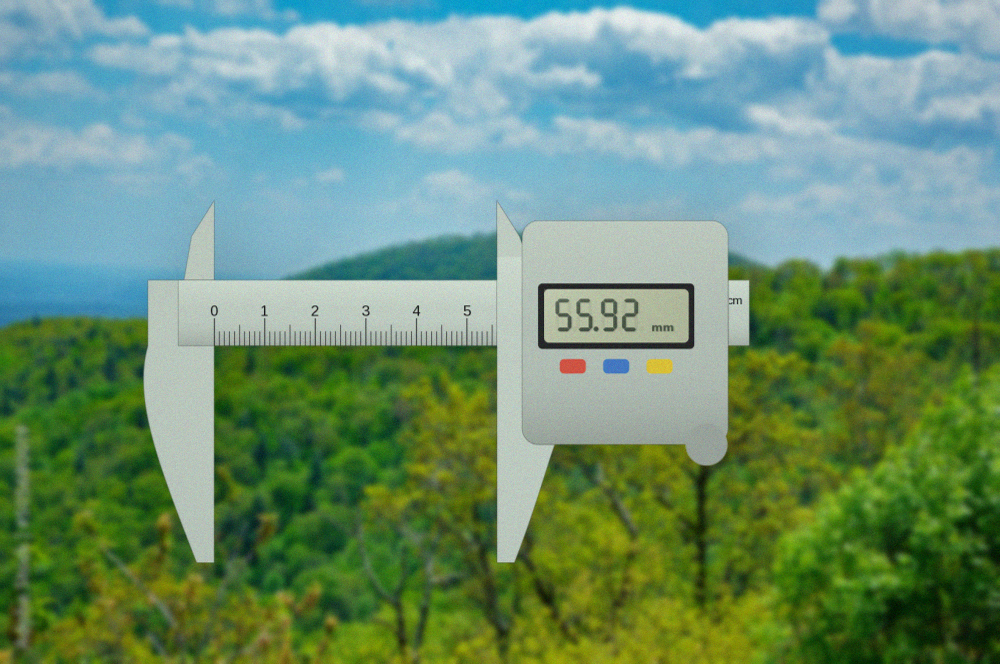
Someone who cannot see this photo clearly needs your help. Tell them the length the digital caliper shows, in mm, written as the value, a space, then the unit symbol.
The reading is 55.92 mm
